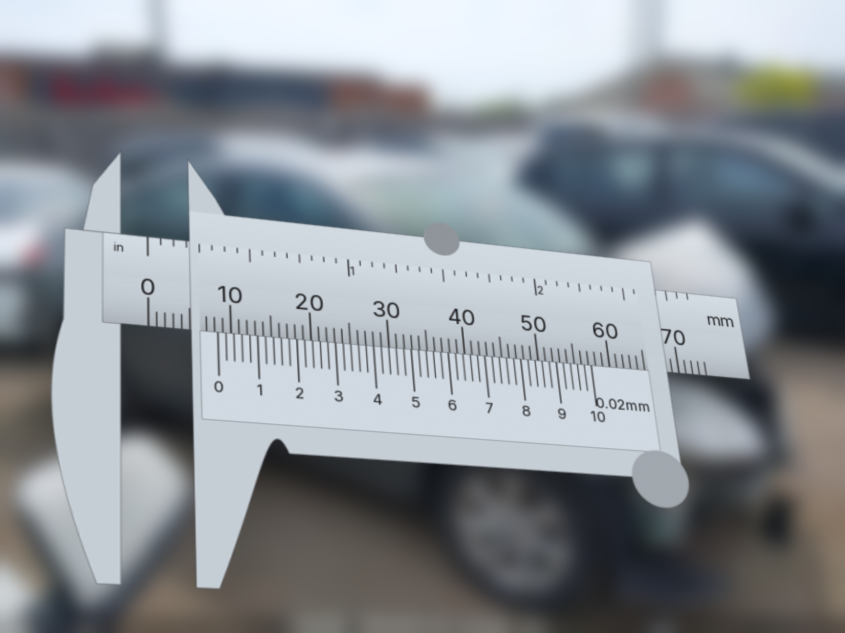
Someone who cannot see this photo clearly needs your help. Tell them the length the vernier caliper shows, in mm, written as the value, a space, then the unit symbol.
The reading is 8.4 mm
